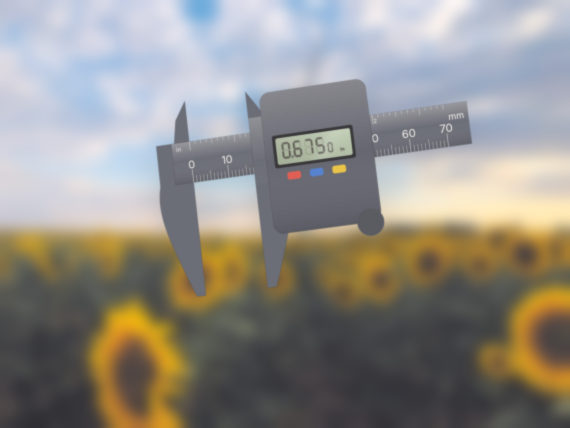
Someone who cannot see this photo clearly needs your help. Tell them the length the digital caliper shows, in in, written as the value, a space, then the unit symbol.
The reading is 0.6750 in
